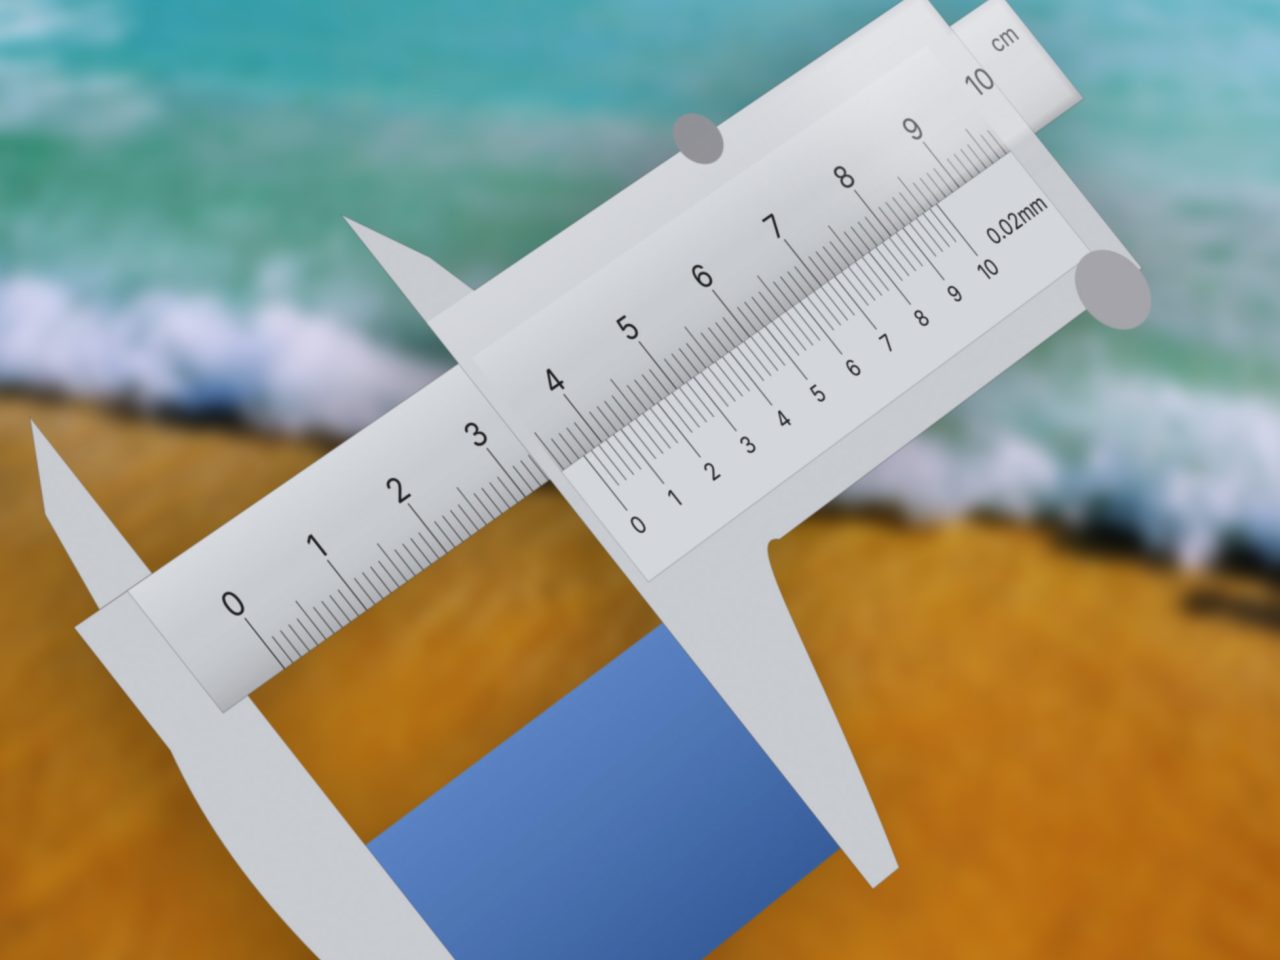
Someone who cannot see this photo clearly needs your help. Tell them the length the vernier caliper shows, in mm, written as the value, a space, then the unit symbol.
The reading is 37.6 mm
